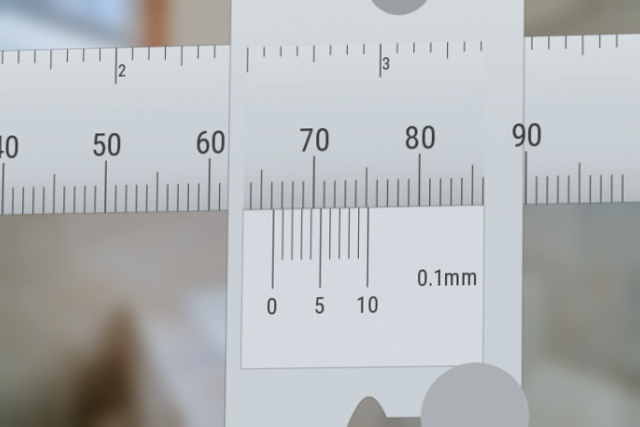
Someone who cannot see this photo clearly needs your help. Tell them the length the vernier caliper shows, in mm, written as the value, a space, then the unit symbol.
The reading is 66.2 mm
